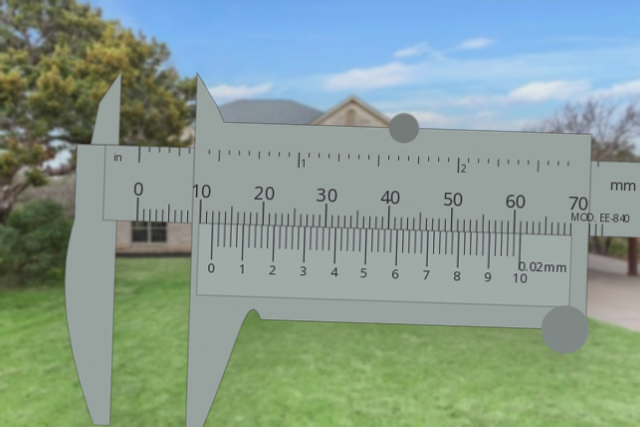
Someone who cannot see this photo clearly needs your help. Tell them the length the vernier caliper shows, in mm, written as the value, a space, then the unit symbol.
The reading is 12.0 mm
